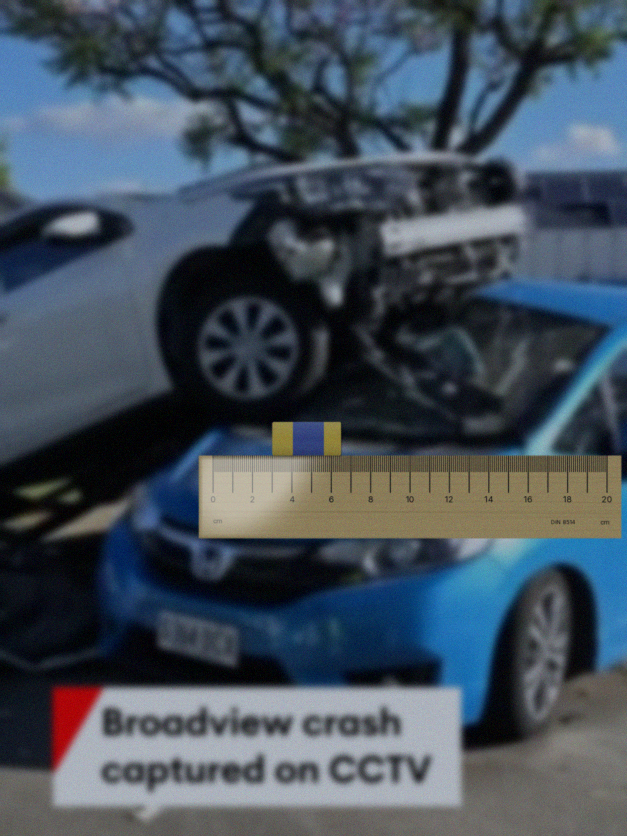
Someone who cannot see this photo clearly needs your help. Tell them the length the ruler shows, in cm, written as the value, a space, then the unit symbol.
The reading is 3.5 cm
